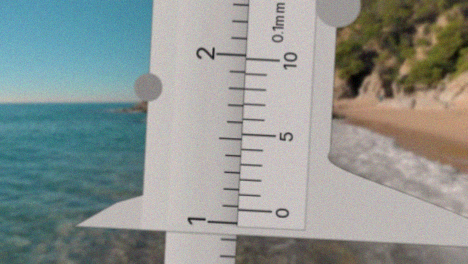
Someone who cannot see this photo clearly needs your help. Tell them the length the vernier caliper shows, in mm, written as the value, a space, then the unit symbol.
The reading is 10.8 mm
